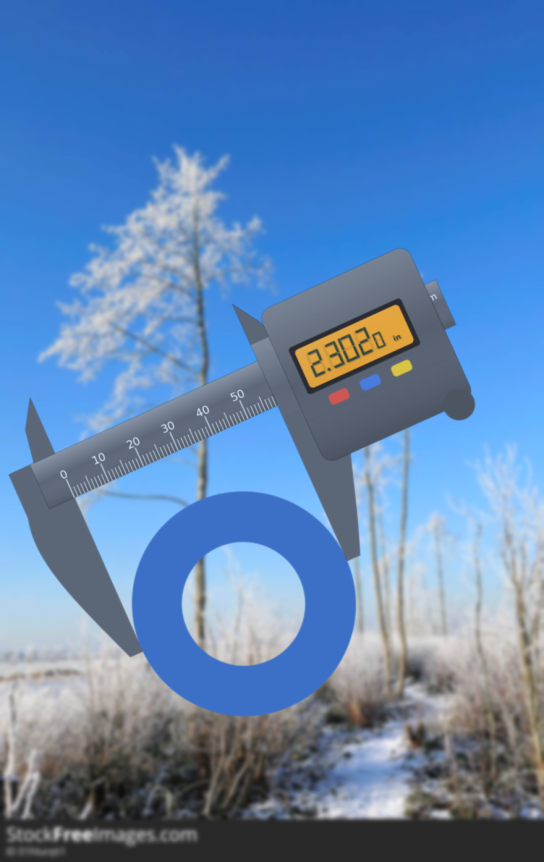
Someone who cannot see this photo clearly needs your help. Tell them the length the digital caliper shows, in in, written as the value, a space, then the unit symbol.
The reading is 2.3020 in
